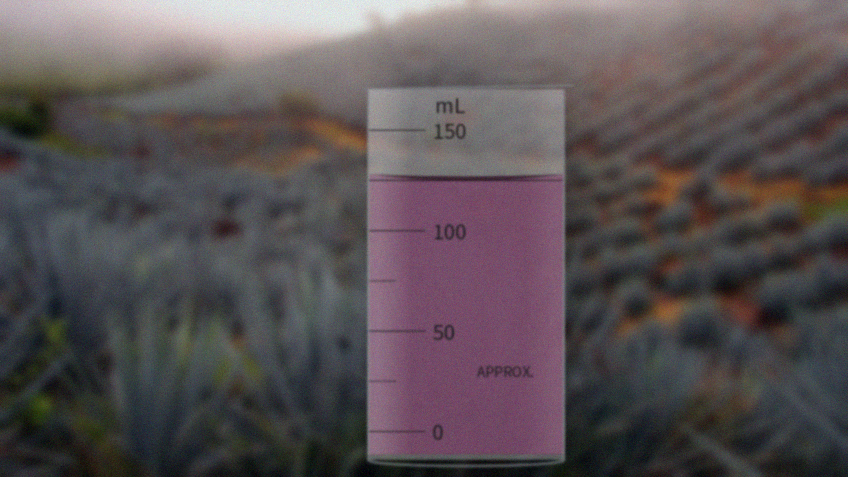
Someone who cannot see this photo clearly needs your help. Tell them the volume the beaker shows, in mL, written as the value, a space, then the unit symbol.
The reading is 125 mL
